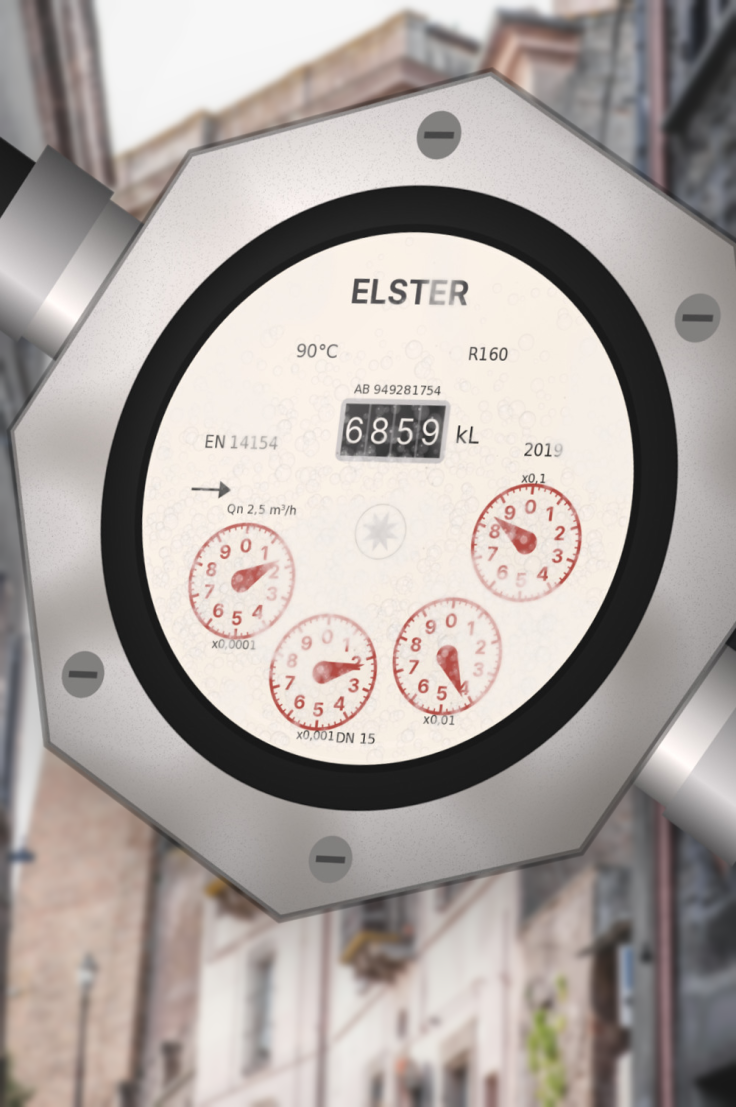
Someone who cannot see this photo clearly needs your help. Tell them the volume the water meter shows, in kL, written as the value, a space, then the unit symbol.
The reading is 6859.8421 kL
